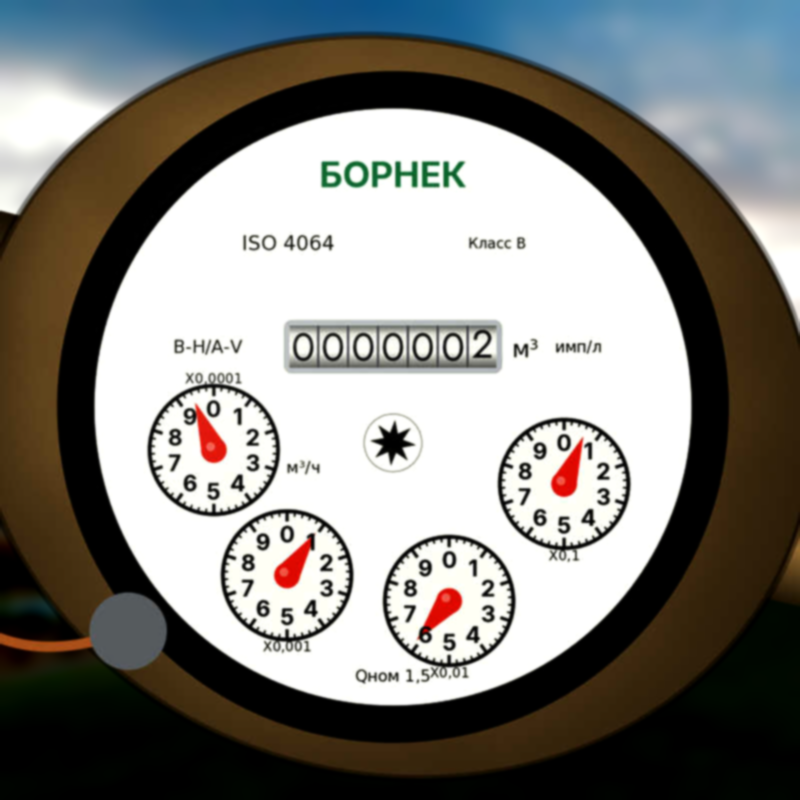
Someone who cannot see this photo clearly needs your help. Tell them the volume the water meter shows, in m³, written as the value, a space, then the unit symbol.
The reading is 2.0609 m³
